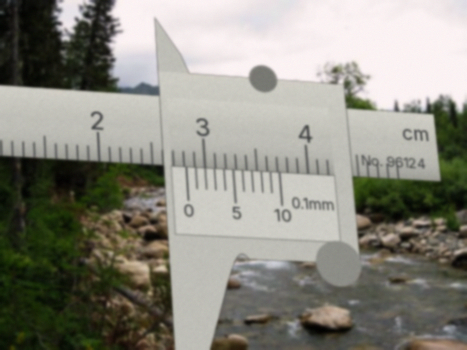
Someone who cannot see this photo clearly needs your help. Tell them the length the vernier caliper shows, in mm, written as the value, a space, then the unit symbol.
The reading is 28.2 mm
